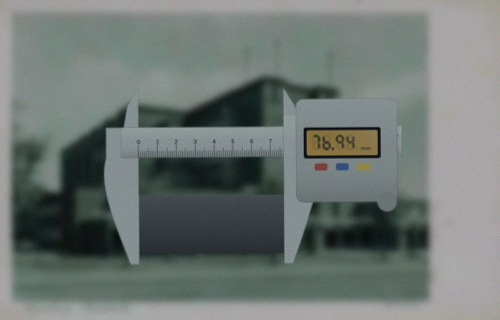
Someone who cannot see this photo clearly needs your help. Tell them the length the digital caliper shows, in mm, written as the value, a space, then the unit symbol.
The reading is 76.94 mm
